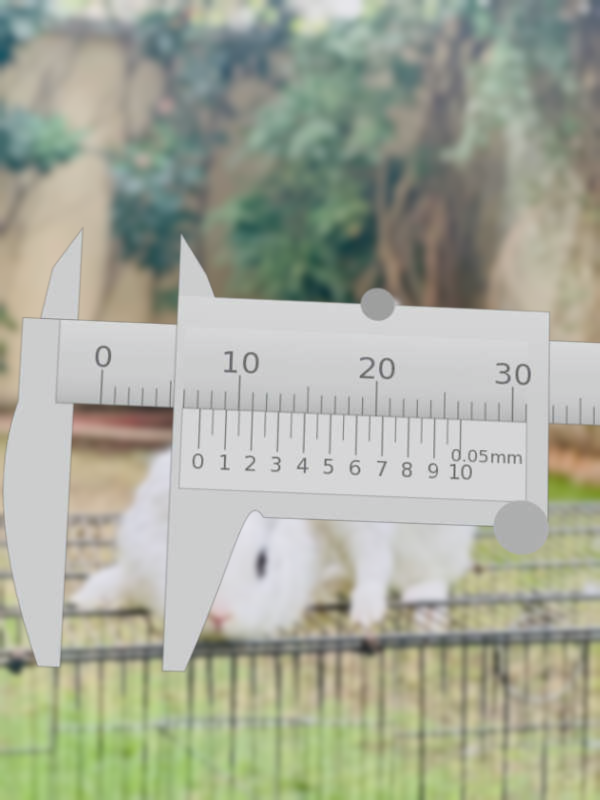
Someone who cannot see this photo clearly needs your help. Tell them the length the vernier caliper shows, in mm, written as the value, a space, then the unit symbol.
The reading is 7.2 mm
